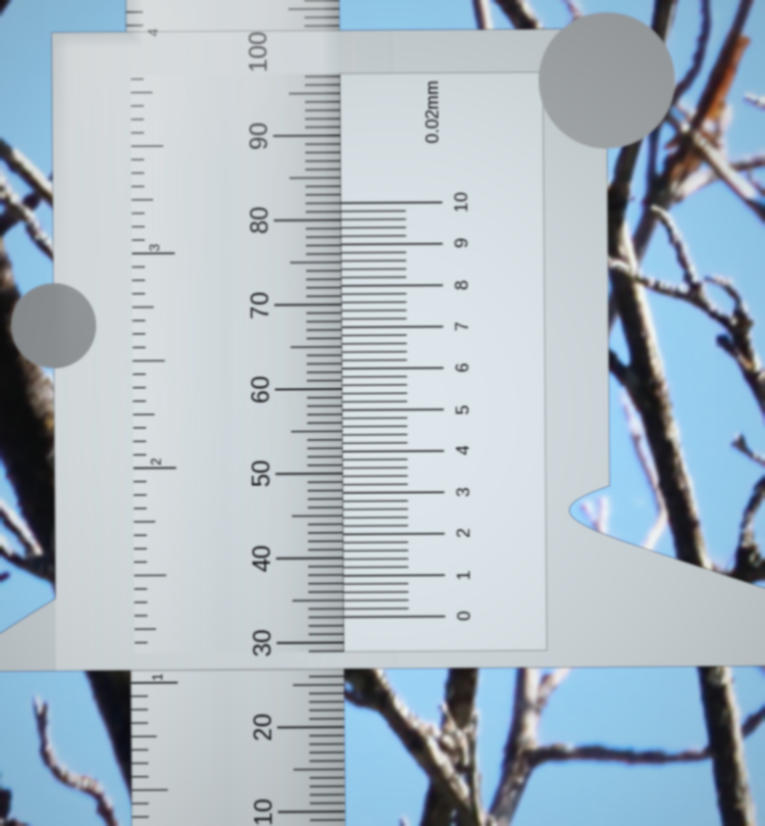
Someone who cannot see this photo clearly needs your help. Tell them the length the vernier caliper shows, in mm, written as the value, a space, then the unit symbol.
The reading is 33.0 mm
